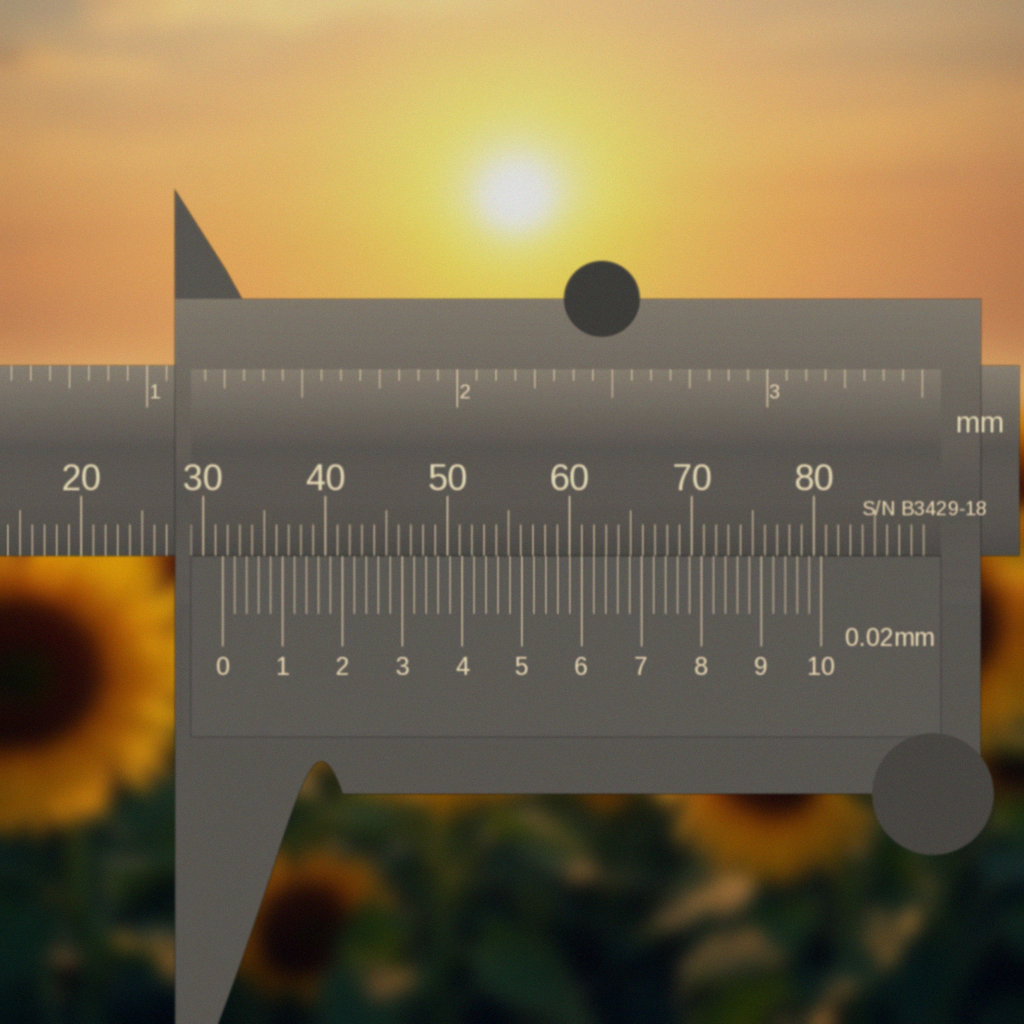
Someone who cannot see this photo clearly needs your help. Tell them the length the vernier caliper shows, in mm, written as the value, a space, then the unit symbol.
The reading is 31.6 mm
